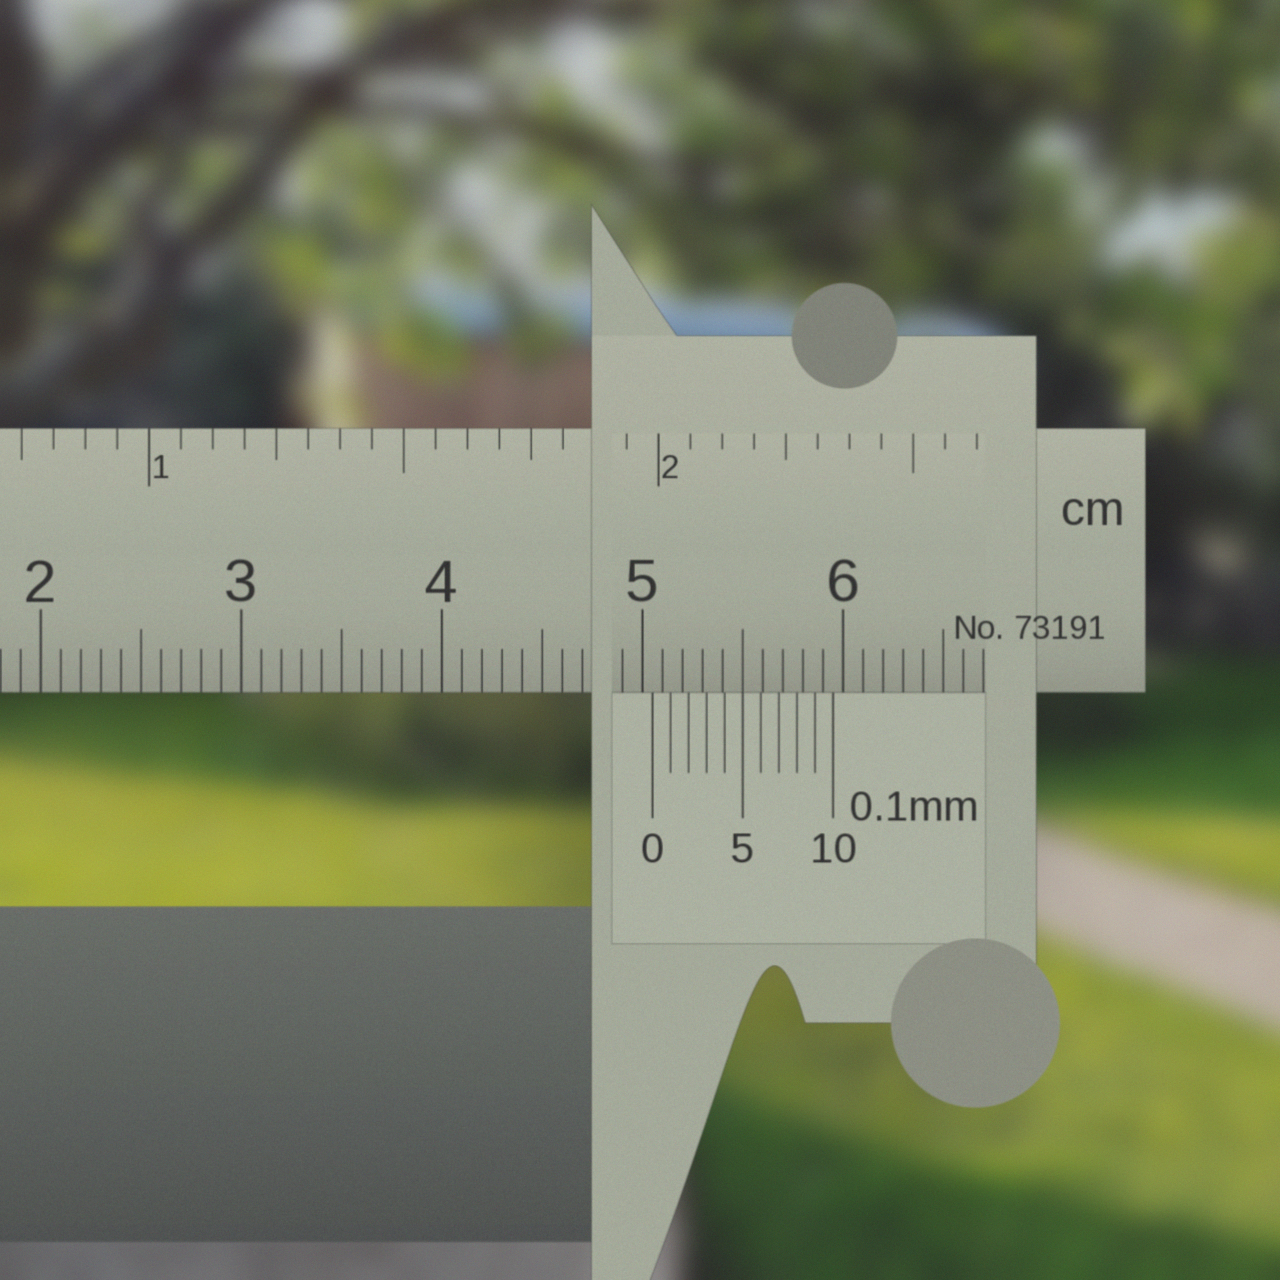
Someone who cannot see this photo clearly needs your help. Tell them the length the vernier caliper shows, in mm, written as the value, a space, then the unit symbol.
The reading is 50.5 mm
